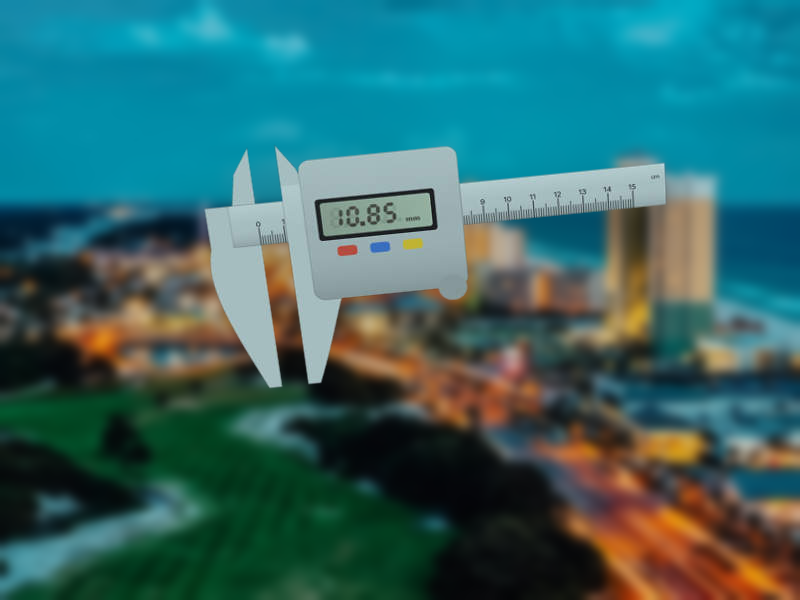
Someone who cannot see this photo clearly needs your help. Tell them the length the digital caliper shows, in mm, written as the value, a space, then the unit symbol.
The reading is 10.85 mm
